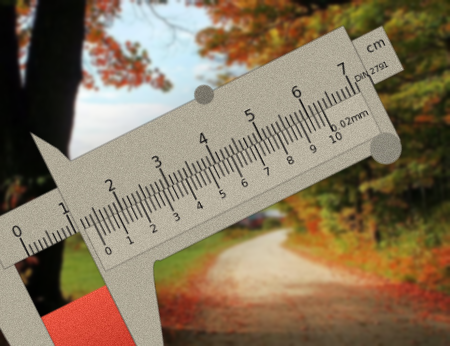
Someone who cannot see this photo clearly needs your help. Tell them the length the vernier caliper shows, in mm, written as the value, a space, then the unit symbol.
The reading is 14.0 mm
